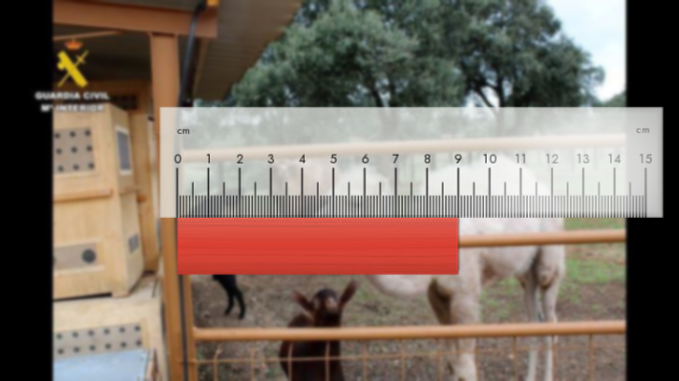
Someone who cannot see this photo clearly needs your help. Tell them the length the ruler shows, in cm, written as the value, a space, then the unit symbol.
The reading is 9 cm
